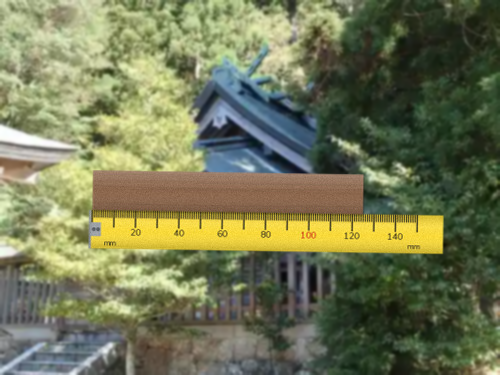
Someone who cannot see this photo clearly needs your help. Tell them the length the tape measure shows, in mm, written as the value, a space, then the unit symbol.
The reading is 125 mm
